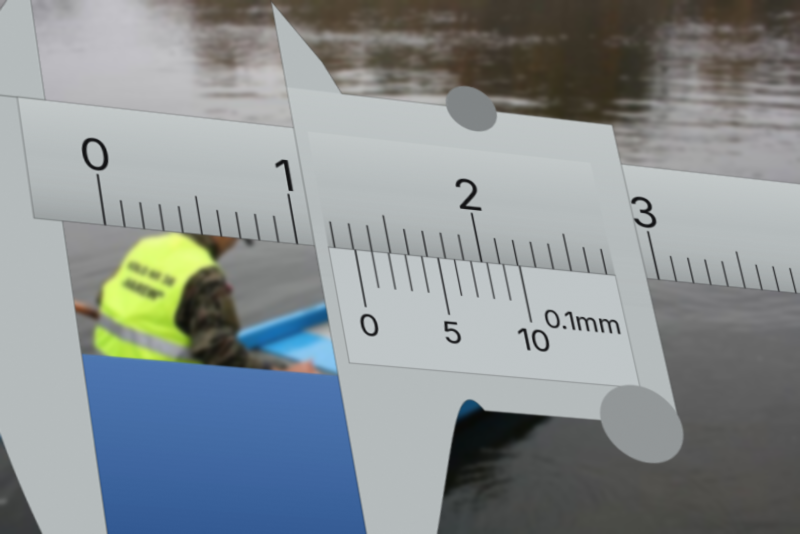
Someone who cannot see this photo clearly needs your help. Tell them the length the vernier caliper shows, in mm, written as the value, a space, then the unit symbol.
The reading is 13.1 mm
